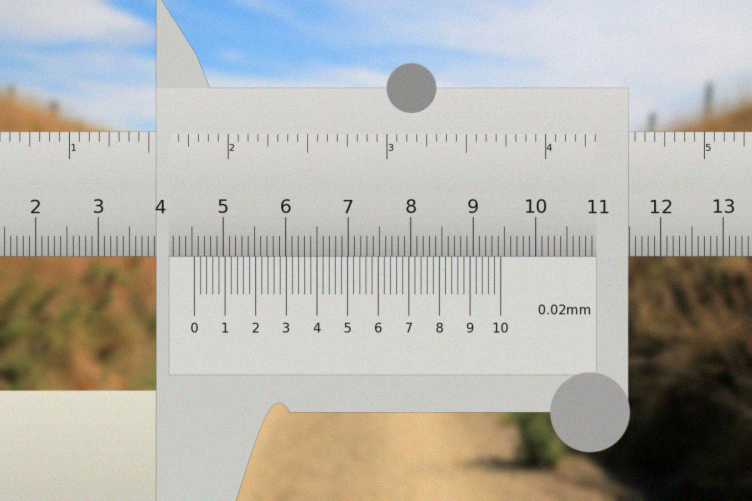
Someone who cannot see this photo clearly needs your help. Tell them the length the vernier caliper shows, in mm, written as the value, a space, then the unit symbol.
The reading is 45.4 mm
